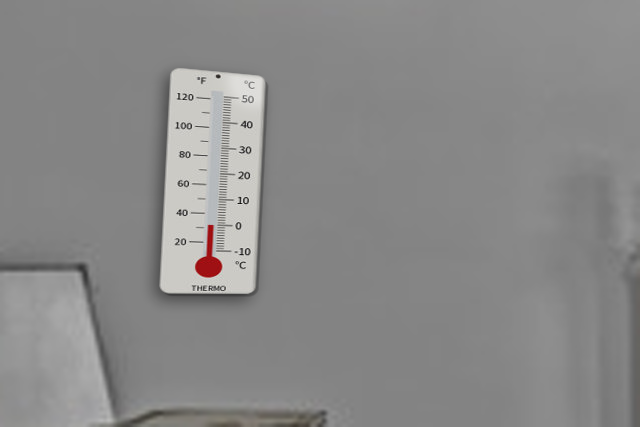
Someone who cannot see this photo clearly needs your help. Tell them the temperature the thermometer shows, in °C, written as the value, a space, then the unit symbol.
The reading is 0 °C
